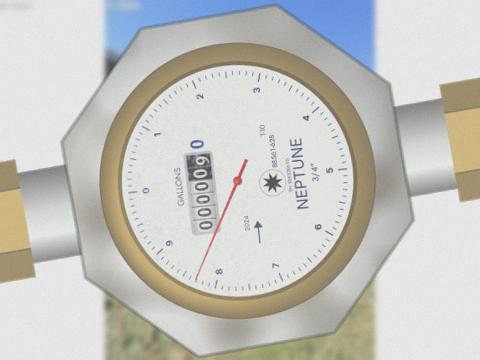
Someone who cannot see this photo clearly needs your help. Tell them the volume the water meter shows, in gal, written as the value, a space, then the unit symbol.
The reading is 88.3 gal
